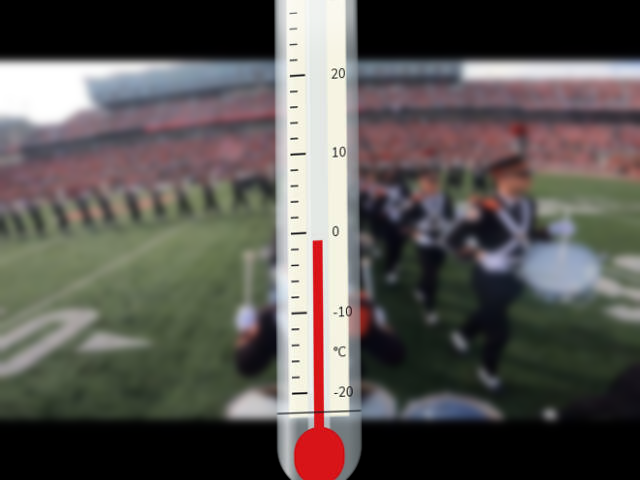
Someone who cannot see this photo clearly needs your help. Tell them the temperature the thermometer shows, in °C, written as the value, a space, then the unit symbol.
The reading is -1 °C
